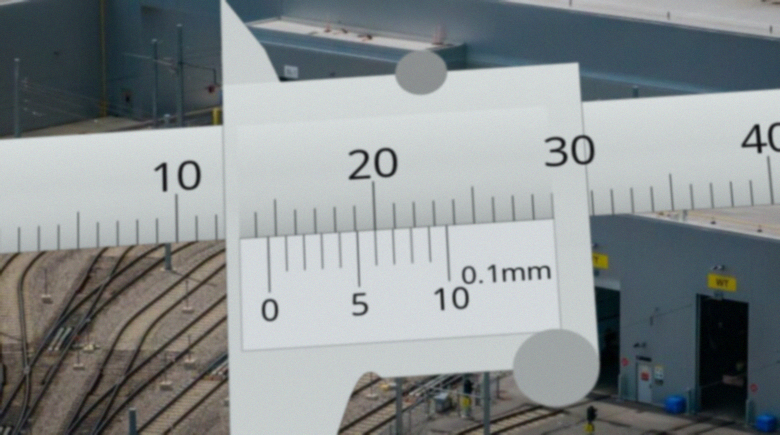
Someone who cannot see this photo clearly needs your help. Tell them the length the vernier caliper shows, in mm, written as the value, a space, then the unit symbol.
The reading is 14.6 mm
